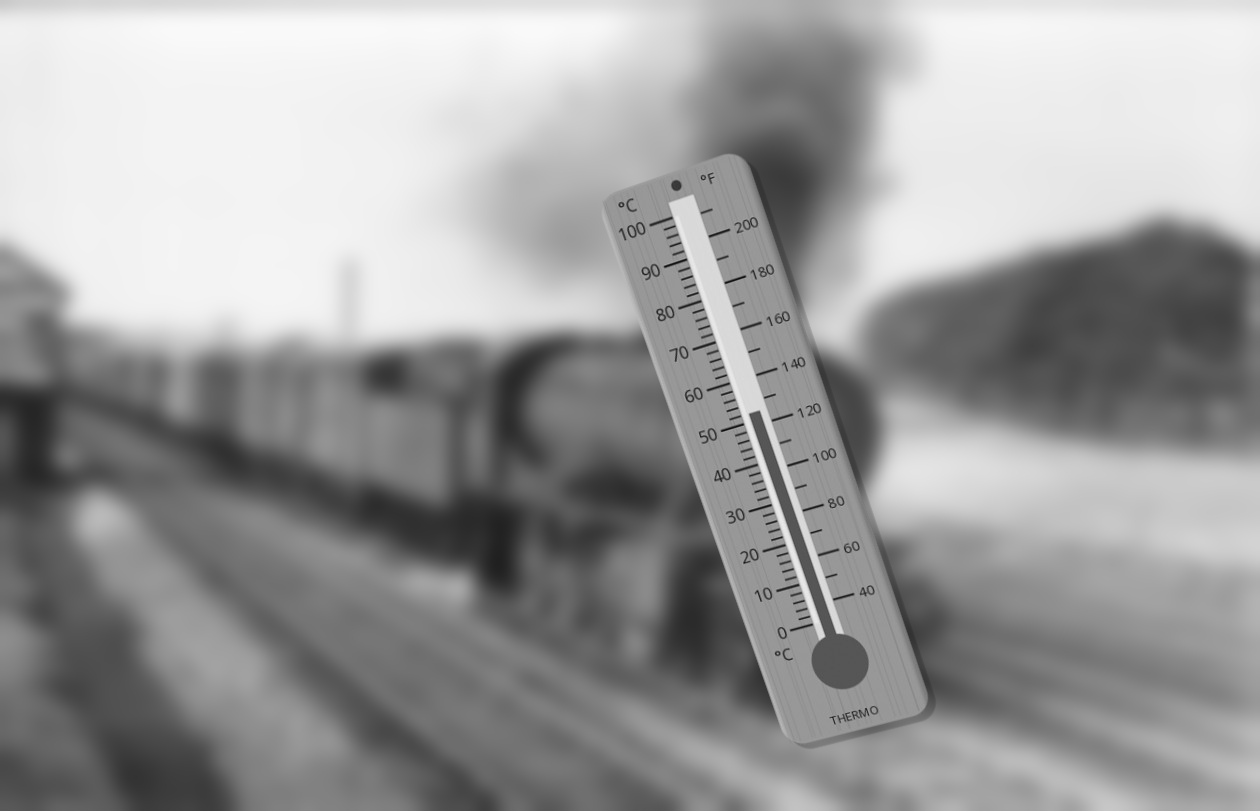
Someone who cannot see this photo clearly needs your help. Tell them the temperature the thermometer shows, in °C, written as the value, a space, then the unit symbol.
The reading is 52 °C
